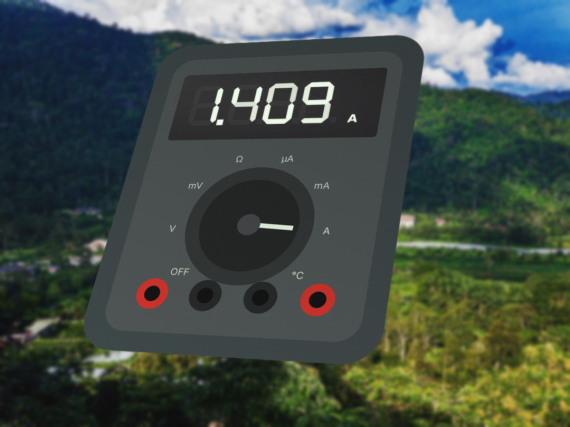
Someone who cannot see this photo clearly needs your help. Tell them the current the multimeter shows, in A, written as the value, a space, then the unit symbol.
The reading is 1.409 A
